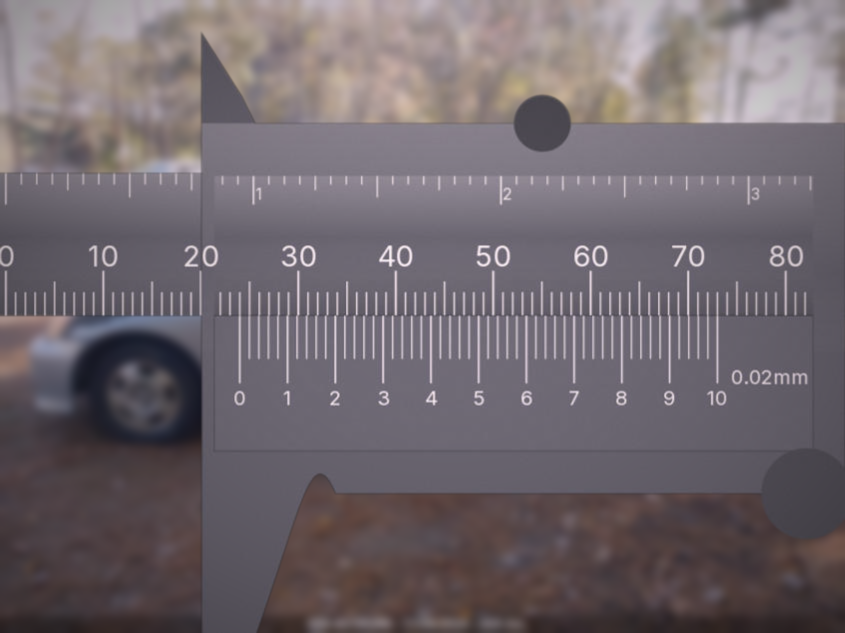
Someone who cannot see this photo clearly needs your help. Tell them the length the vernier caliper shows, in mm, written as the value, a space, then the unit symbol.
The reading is 24.0 mm
